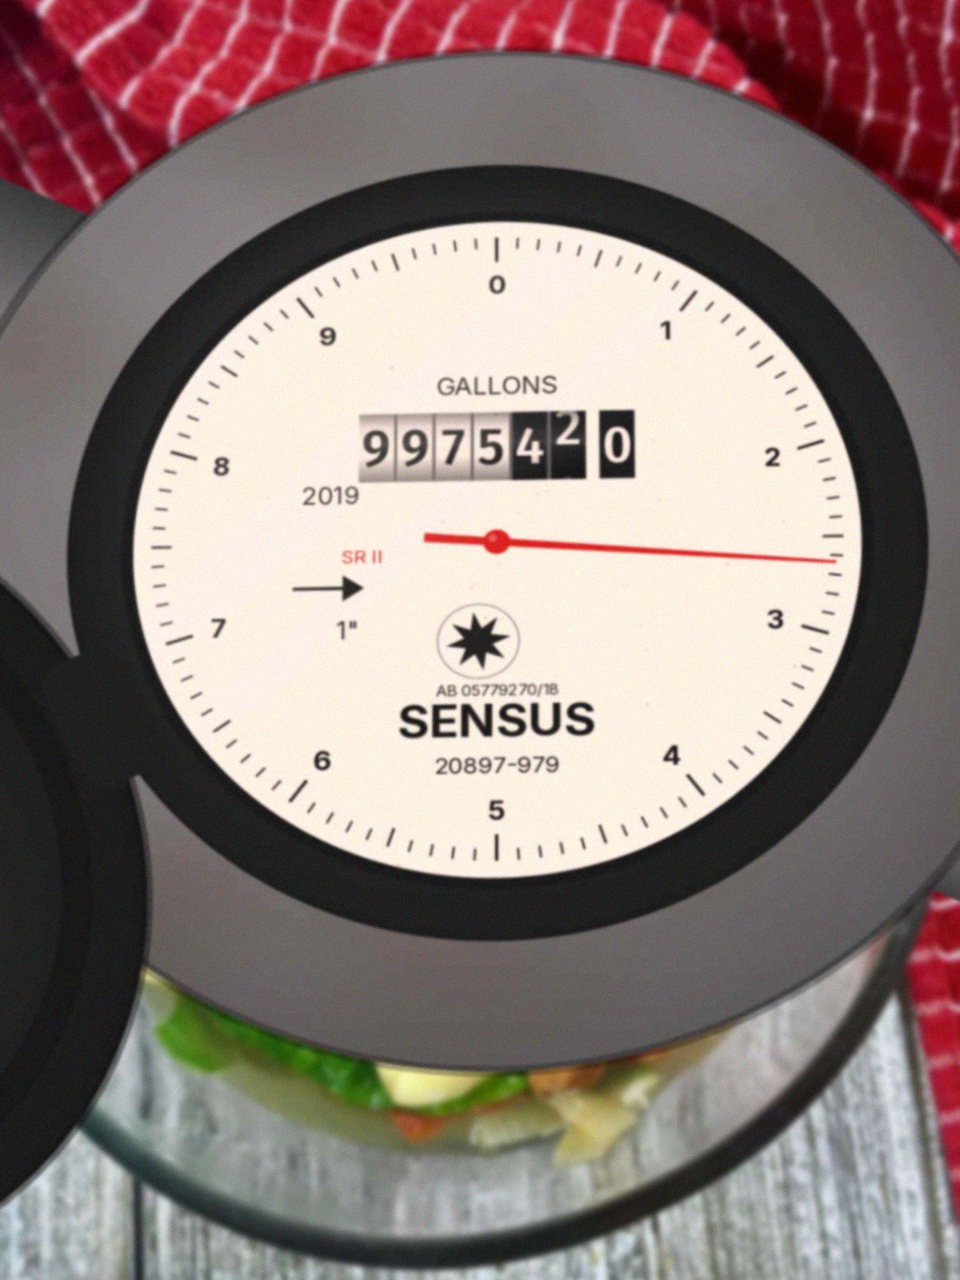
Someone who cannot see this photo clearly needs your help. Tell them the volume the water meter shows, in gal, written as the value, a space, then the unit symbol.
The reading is 9975422.6 gal
